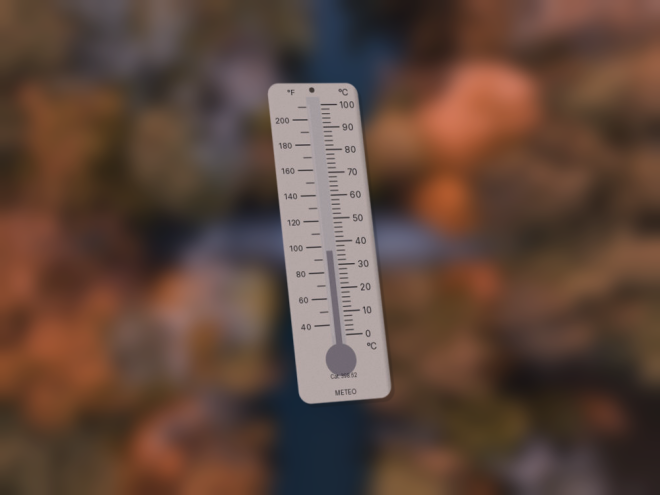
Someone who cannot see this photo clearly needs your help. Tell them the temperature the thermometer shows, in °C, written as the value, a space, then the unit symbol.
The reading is 36 °C
